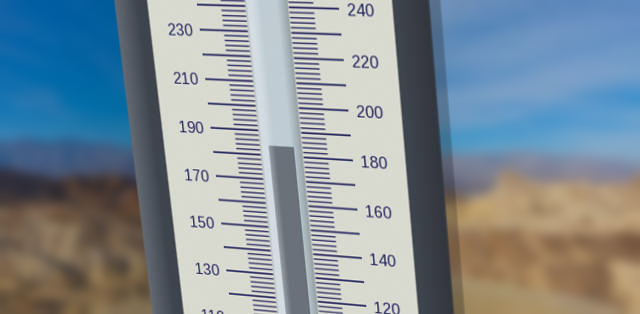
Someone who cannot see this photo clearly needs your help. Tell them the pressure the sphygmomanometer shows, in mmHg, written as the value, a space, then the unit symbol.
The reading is 184 mmHg
